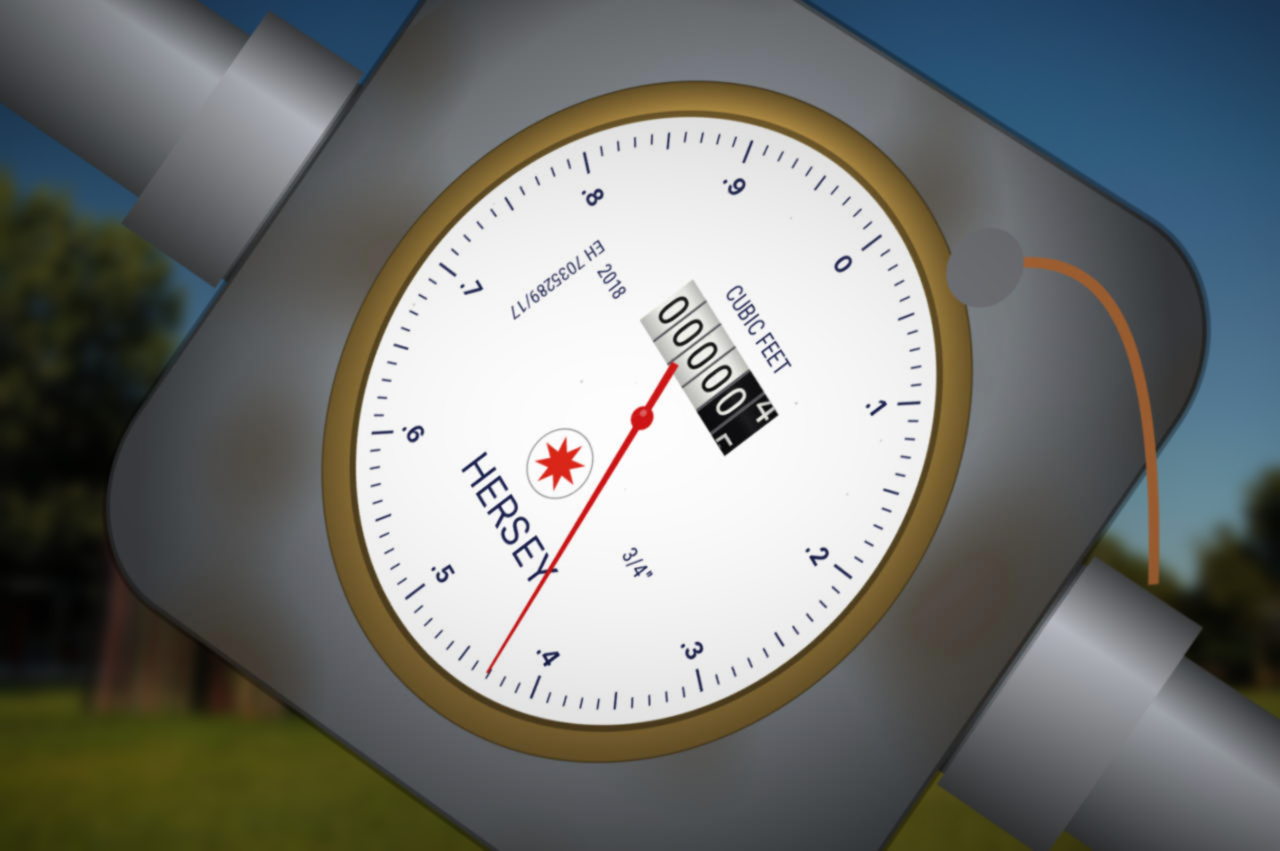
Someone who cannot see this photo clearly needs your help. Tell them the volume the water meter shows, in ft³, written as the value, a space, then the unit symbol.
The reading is 4.43 ft³
